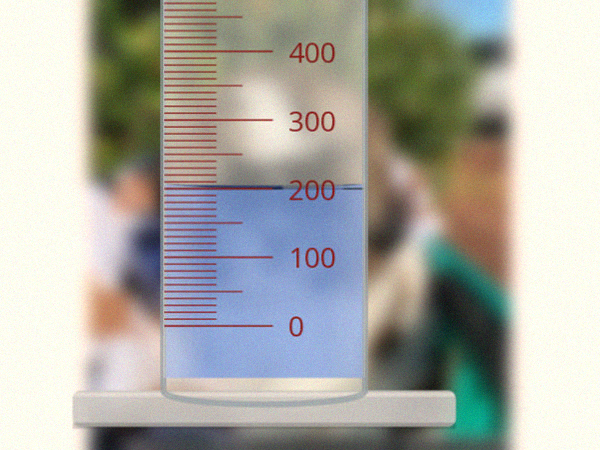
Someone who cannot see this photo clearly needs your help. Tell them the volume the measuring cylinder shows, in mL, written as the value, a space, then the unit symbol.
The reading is 200 mL
